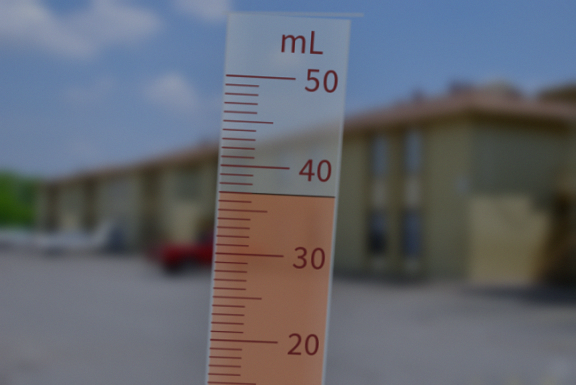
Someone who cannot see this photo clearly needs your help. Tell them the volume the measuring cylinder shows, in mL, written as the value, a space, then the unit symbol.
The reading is 37 mL
